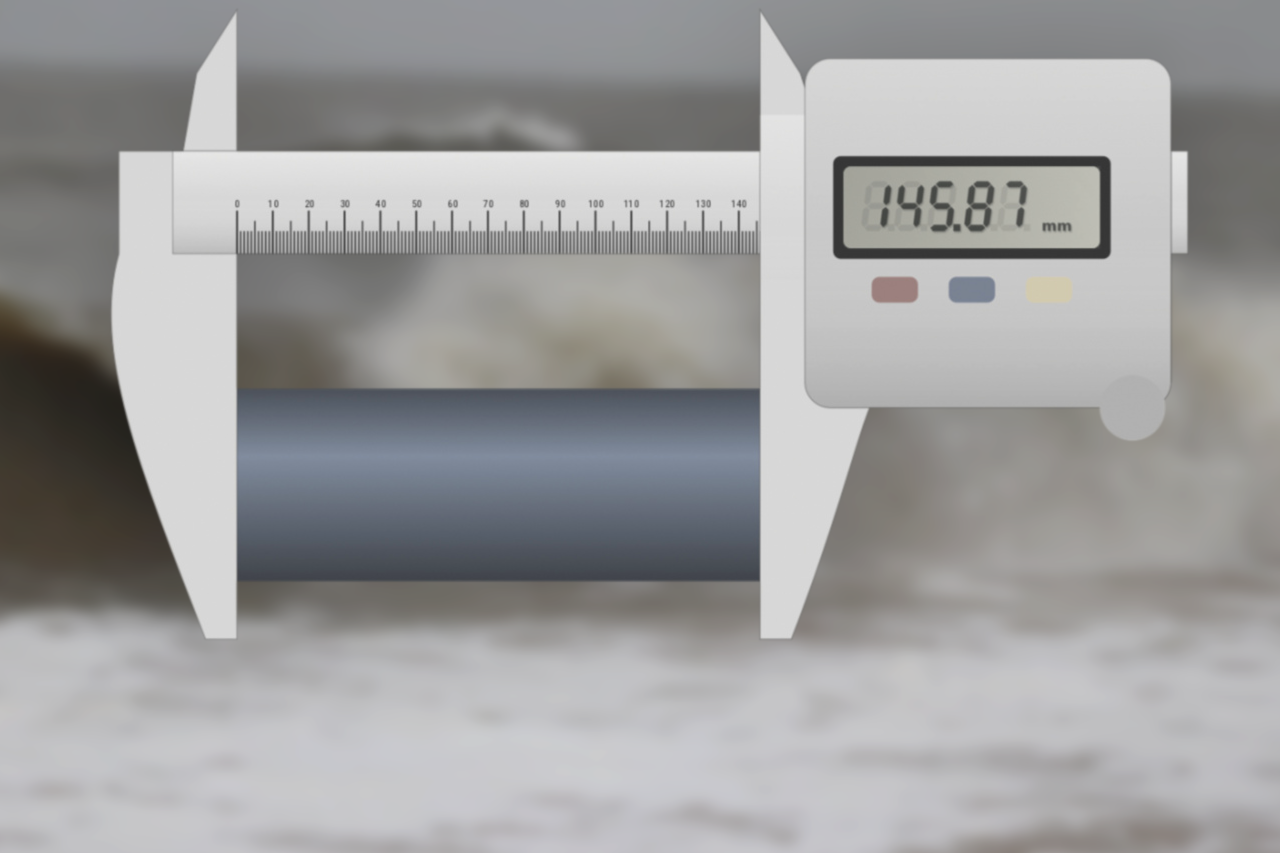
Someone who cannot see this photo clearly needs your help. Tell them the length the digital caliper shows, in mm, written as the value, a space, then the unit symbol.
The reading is 145.87 mm
